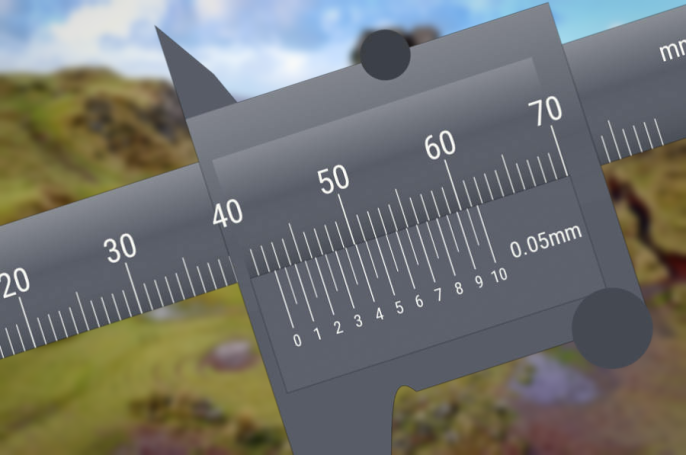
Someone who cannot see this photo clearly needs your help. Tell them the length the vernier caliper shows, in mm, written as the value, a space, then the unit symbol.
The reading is 42.5 mm
